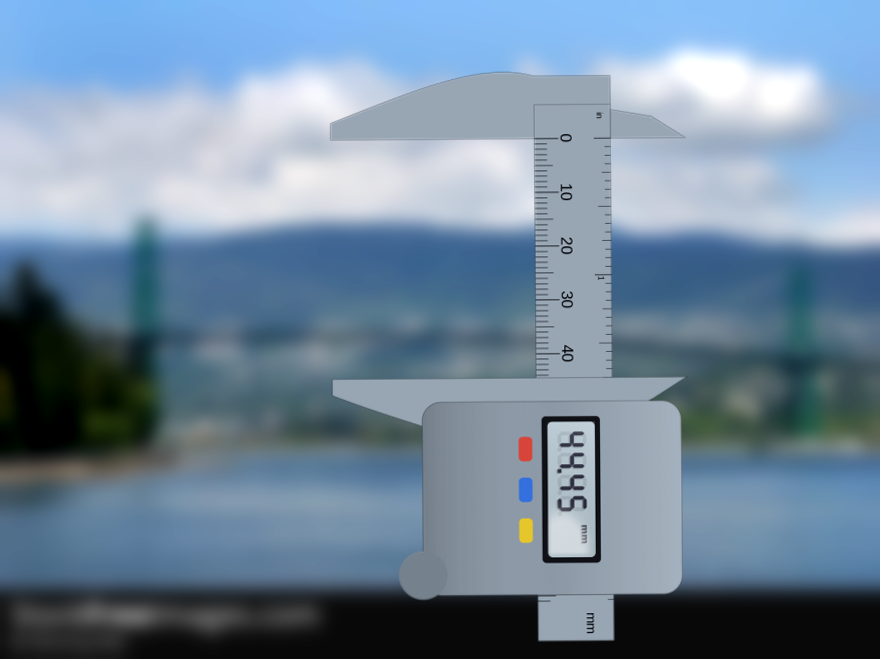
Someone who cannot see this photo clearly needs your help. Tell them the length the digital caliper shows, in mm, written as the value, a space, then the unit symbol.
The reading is 44.45 mm
